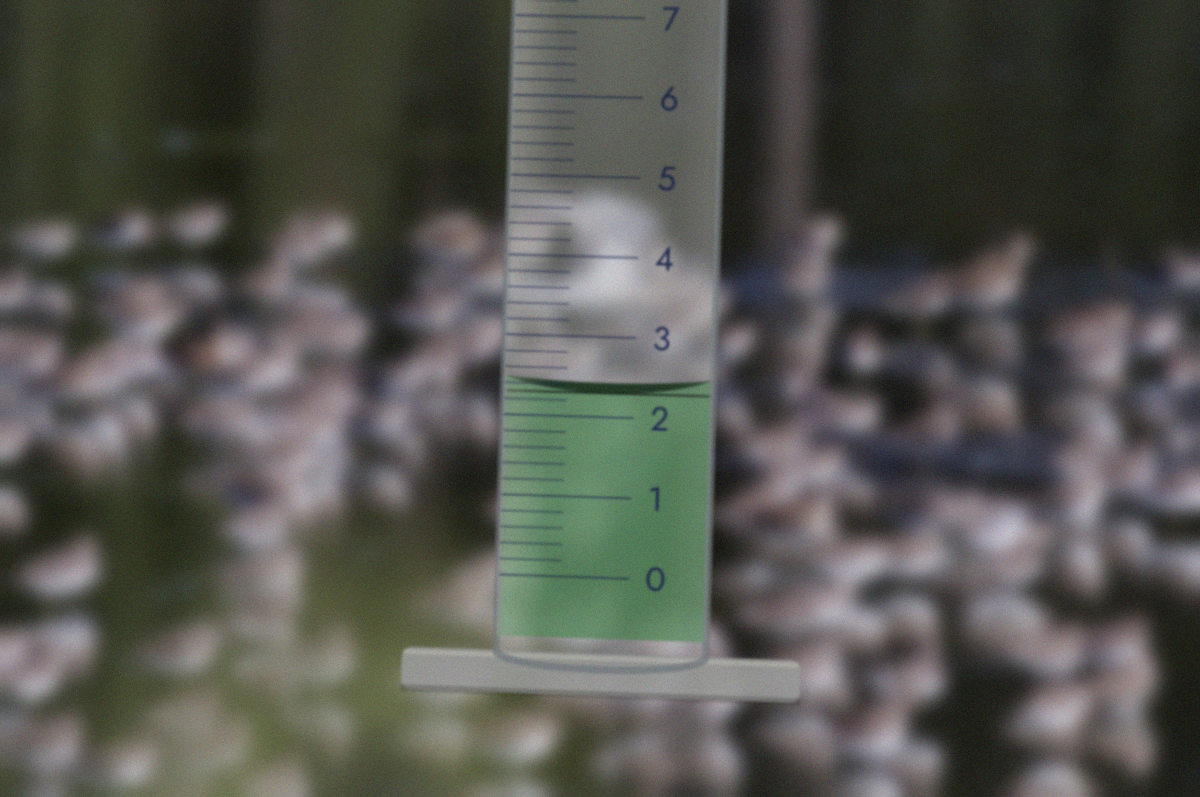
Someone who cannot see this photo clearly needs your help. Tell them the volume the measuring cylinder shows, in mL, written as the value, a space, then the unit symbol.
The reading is 2.3 mL
